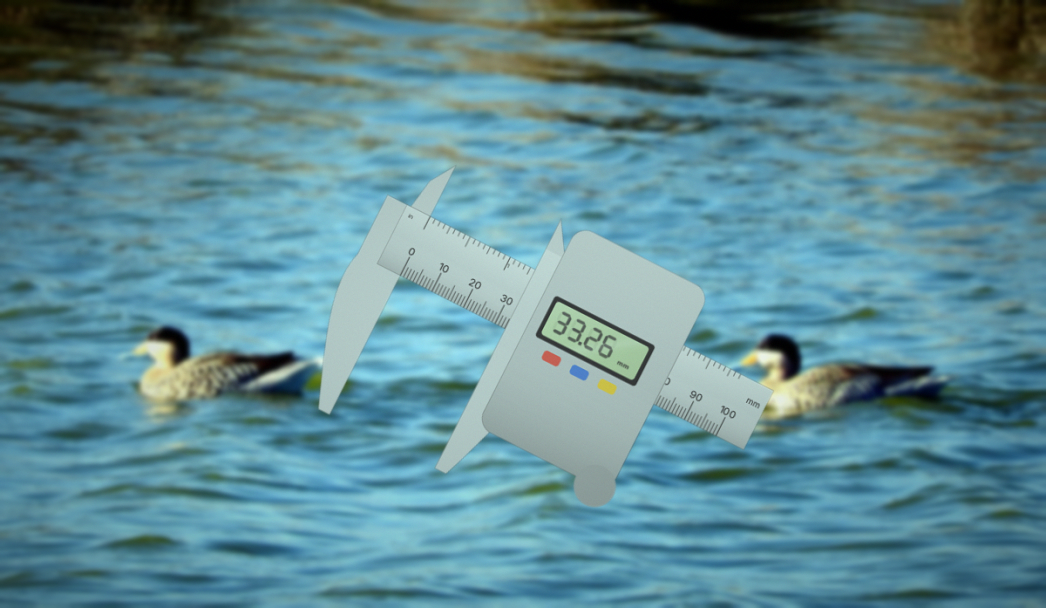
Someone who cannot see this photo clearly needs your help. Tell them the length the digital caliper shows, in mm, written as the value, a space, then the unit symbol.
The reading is 33.26 mm
